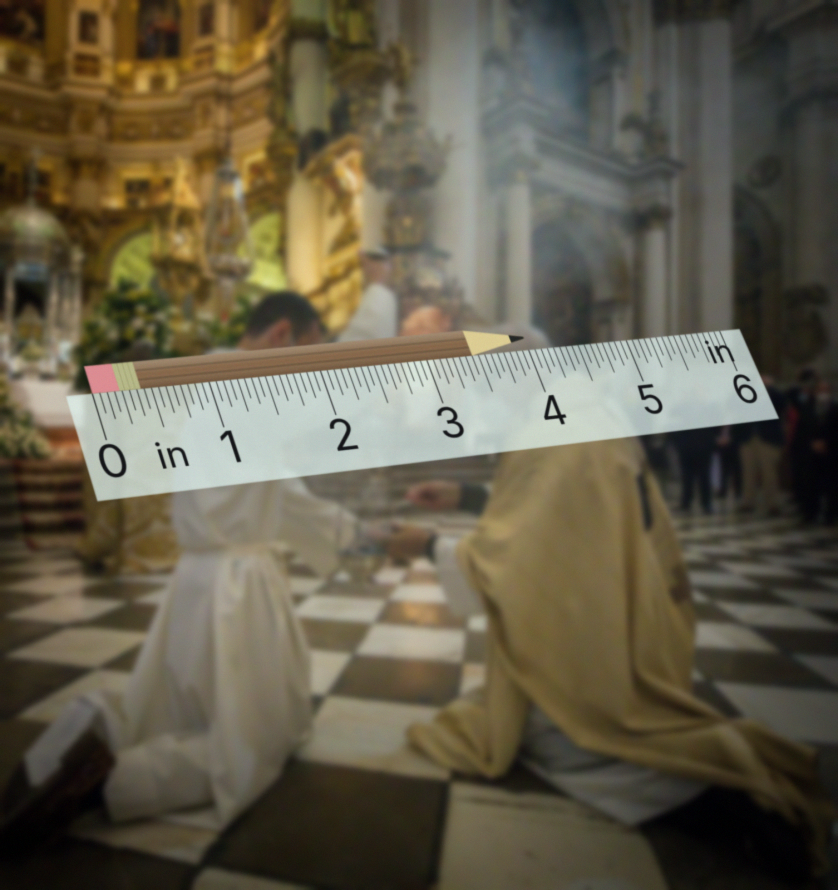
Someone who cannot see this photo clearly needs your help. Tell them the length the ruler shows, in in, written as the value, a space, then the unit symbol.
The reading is 4 in
